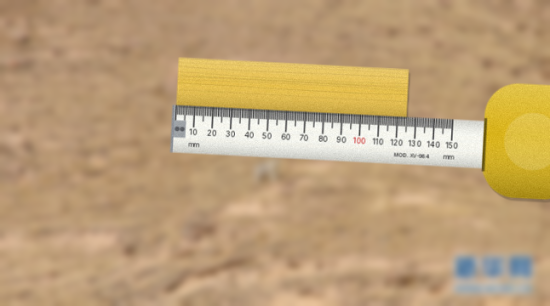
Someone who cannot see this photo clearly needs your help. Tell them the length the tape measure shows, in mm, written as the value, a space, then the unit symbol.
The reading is 125 mm
